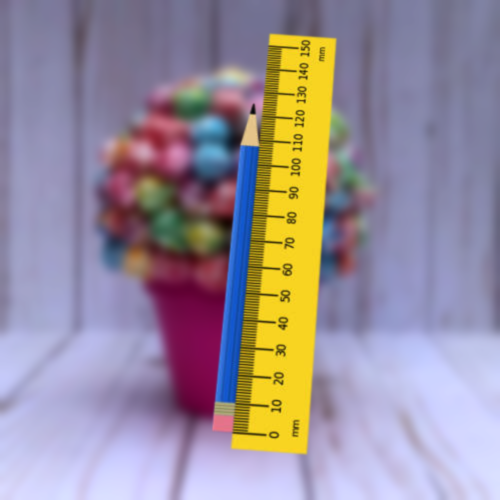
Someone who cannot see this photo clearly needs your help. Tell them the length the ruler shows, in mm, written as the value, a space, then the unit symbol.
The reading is 125 mm
